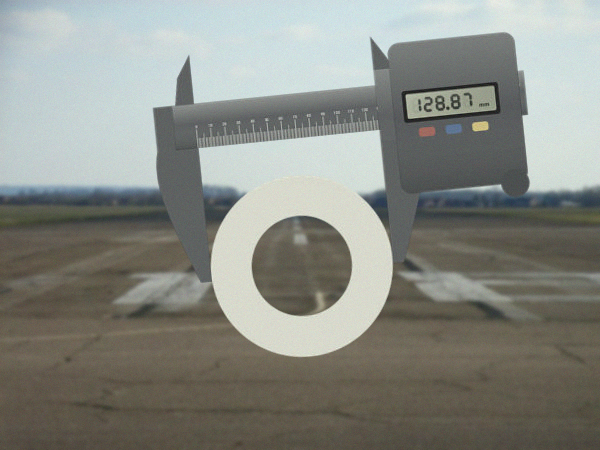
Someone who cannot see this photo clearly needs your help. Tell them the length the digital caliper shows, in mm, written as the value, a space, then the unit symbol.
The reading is 128.87 mm
